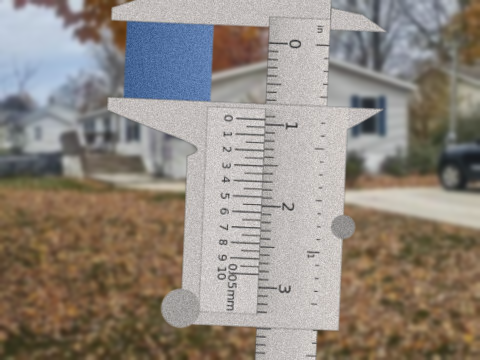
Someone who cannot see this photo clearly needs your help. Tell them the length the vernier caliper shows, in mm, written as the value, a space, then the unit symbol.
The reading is 9.4 mm
